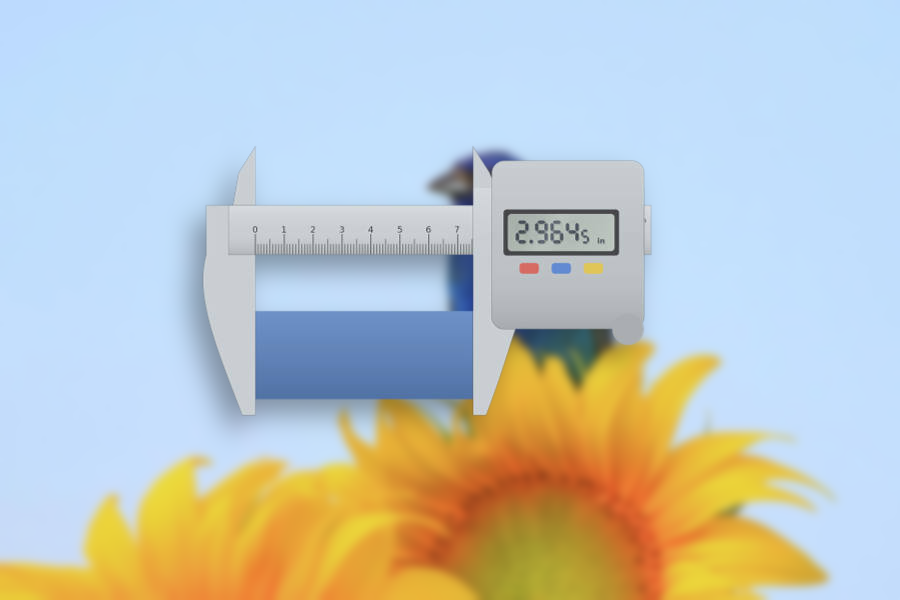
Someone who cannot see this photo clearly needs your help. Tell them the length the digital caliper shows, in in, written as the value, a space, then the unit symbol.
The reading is 2.9645 in
